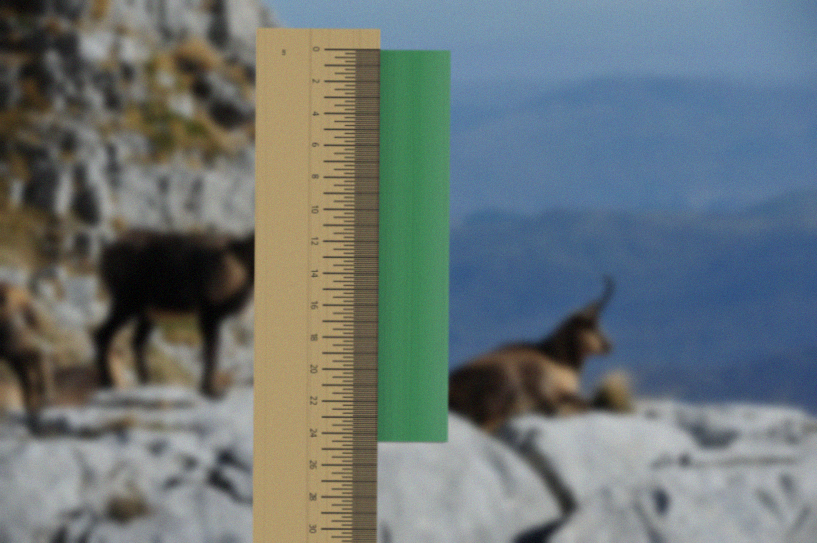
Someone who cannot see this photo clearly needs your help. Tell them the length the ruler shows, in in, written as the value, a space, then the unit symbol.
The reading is 24.5 in
